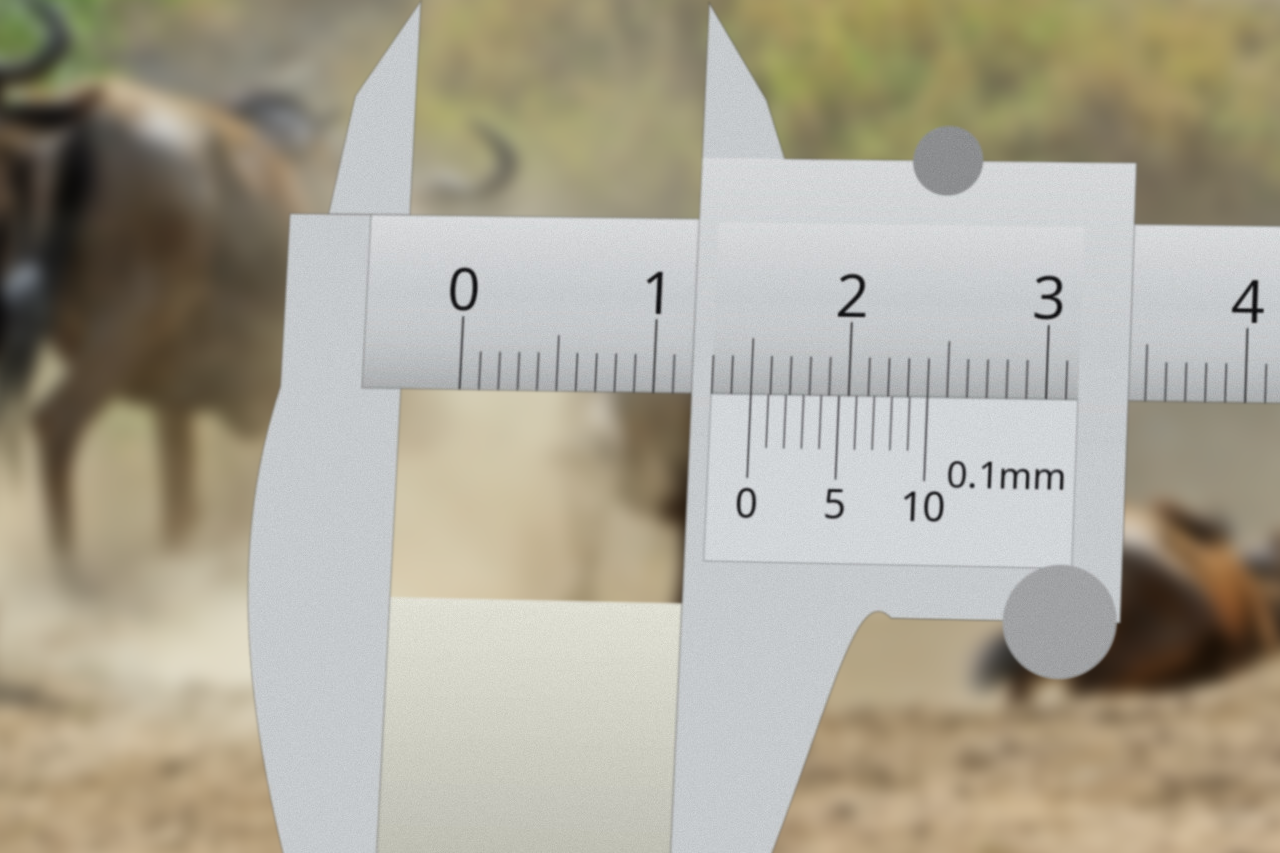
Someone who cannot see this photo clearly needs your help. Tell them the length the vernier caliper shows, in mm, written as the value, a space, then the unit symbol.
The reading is 15.0 mm
